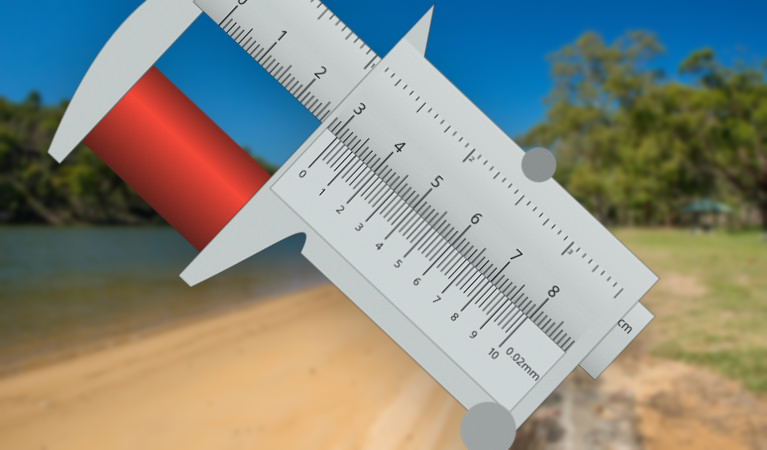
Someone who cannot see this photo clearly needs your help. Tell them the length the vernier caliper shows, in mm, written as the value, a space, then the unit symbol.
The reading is 30.5 mm
